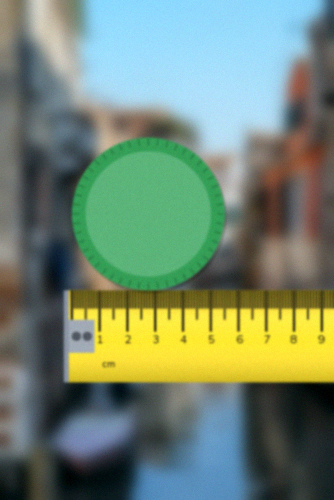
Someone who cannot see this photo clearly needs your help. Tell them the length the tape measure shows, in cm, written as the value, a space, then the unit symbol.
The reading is 5.5 cm
